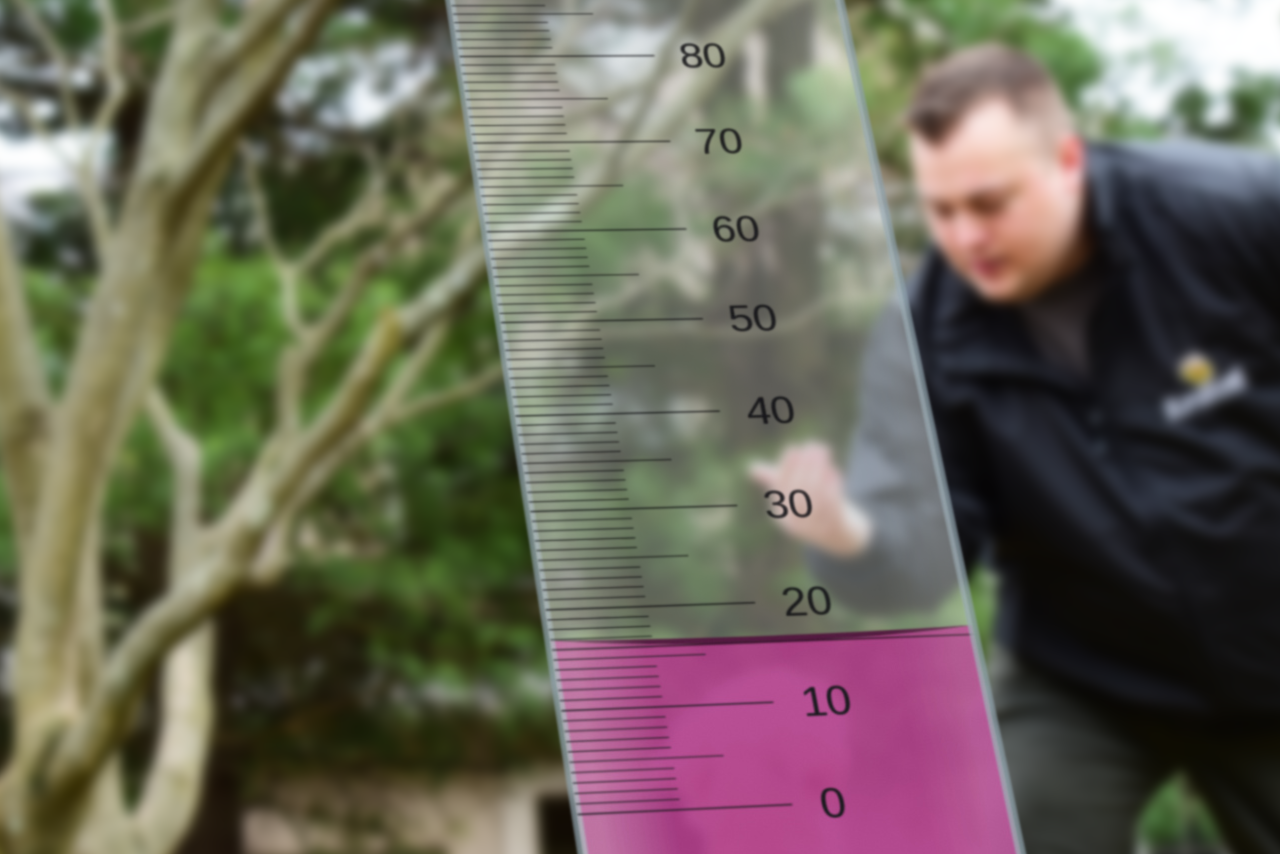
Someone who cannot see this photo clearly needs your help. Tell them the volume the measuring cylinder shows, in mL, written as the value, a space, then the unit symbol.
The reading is 16 mL
